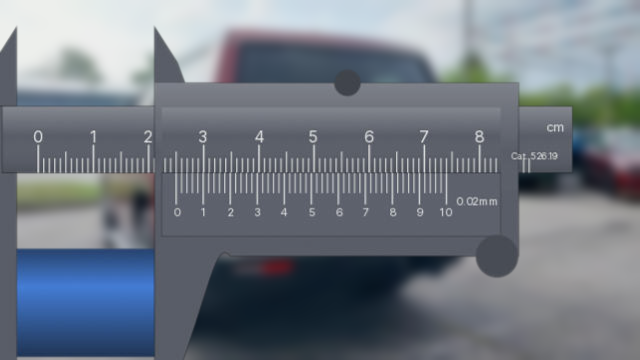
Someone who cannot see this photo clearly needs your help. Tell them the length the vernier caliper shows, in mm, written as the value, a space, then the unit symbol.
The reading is 25.0 mm
